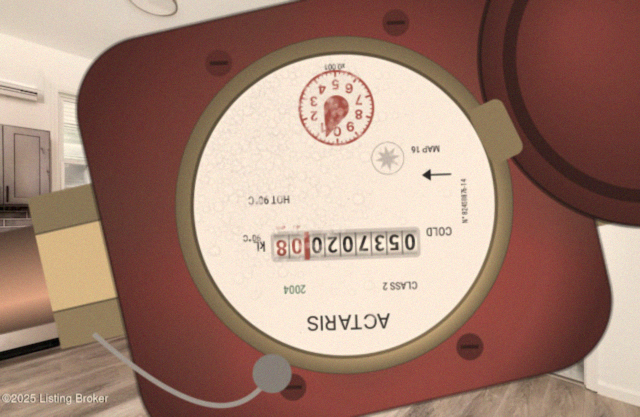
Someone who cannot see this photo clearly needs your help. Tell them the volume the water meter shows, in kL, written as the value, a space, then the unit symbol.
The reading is 537020.080 kL
